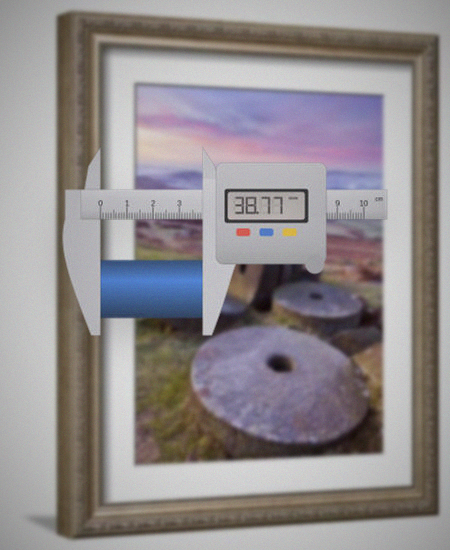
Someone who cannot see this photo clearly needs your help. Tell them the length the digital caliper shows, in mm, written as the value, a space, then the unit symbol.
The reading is 38.77 mm
